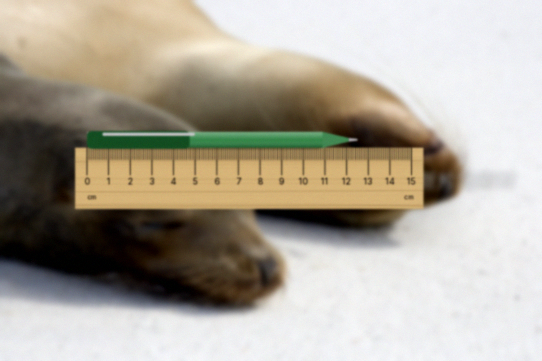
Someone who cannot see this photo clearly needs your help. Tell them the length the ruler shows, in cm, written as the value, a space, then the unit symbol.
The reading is 12.5 cm
